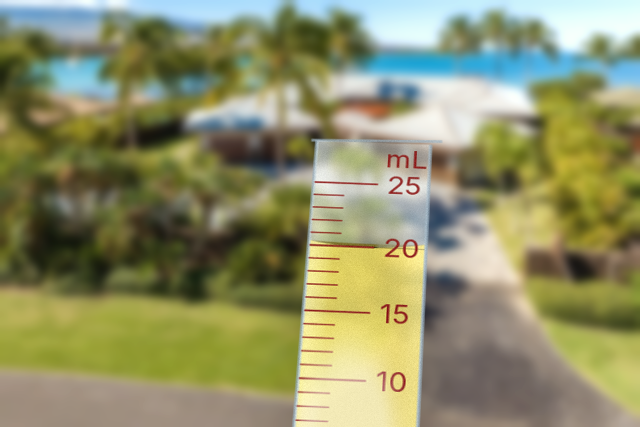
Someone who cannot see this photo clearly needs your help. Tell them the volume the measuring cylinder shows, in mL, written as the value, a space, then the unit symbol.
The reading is 20 mL
